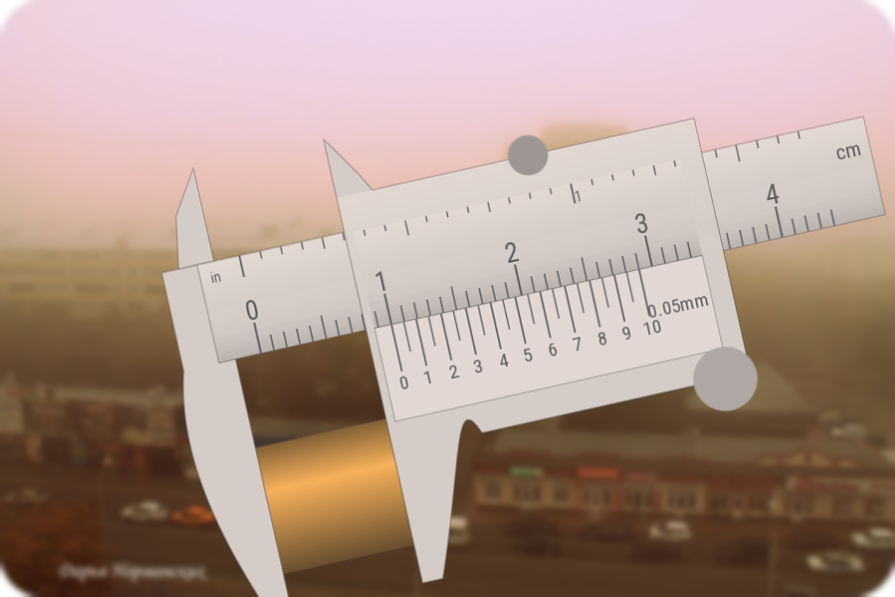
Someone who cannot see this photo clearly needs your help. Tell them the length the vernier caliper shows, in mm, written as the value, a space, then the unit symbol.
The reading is 10.0 mm
